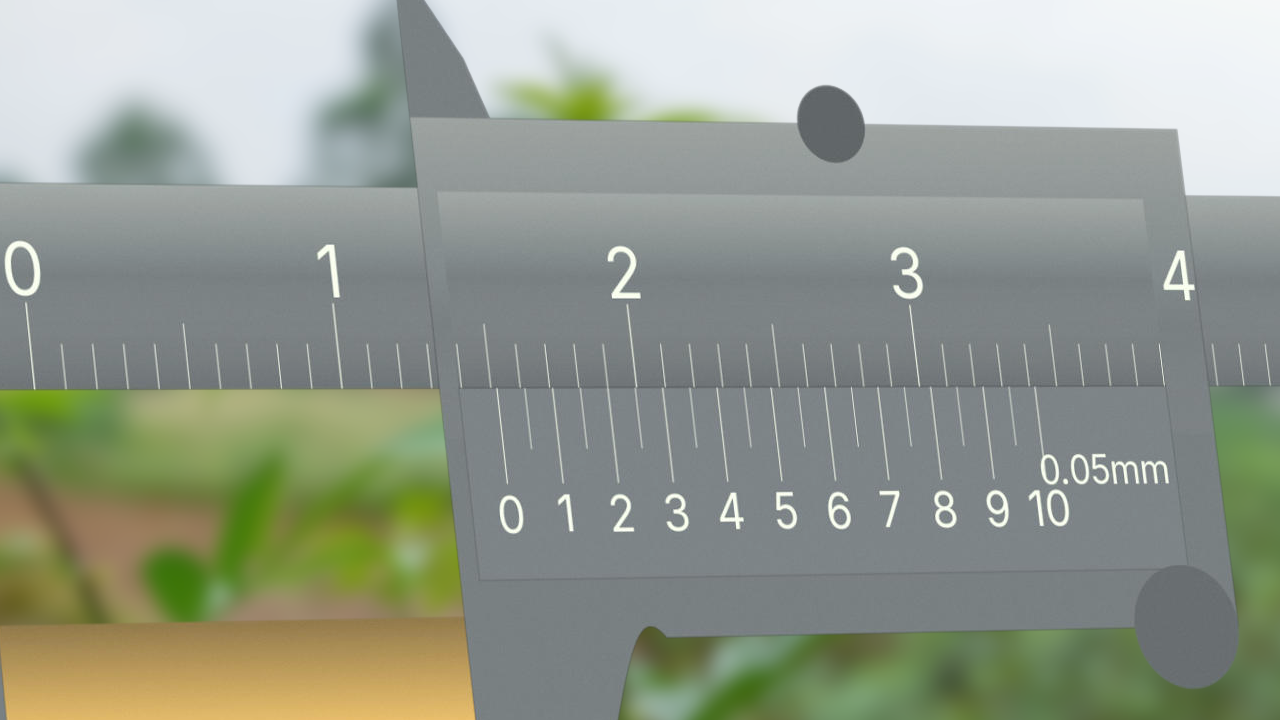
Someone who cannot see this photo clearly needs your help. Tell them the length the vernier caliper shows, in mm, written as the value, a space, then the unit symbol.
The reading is 15.20 mm
